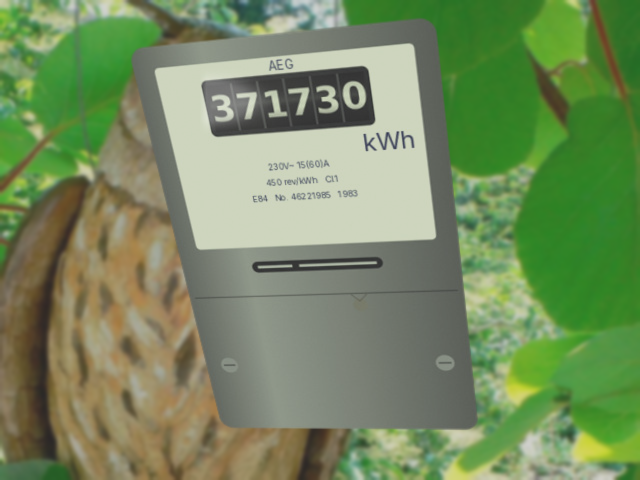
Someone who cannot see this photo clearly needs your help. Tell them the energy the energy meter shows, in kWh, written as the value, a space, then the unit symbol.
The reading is 371730 kWh
